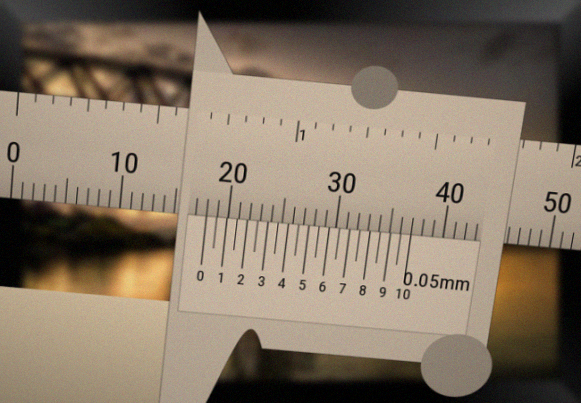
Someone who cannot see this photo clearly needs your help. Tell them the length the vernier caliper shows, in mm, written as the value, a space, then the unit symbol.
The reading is 18.0 mm
